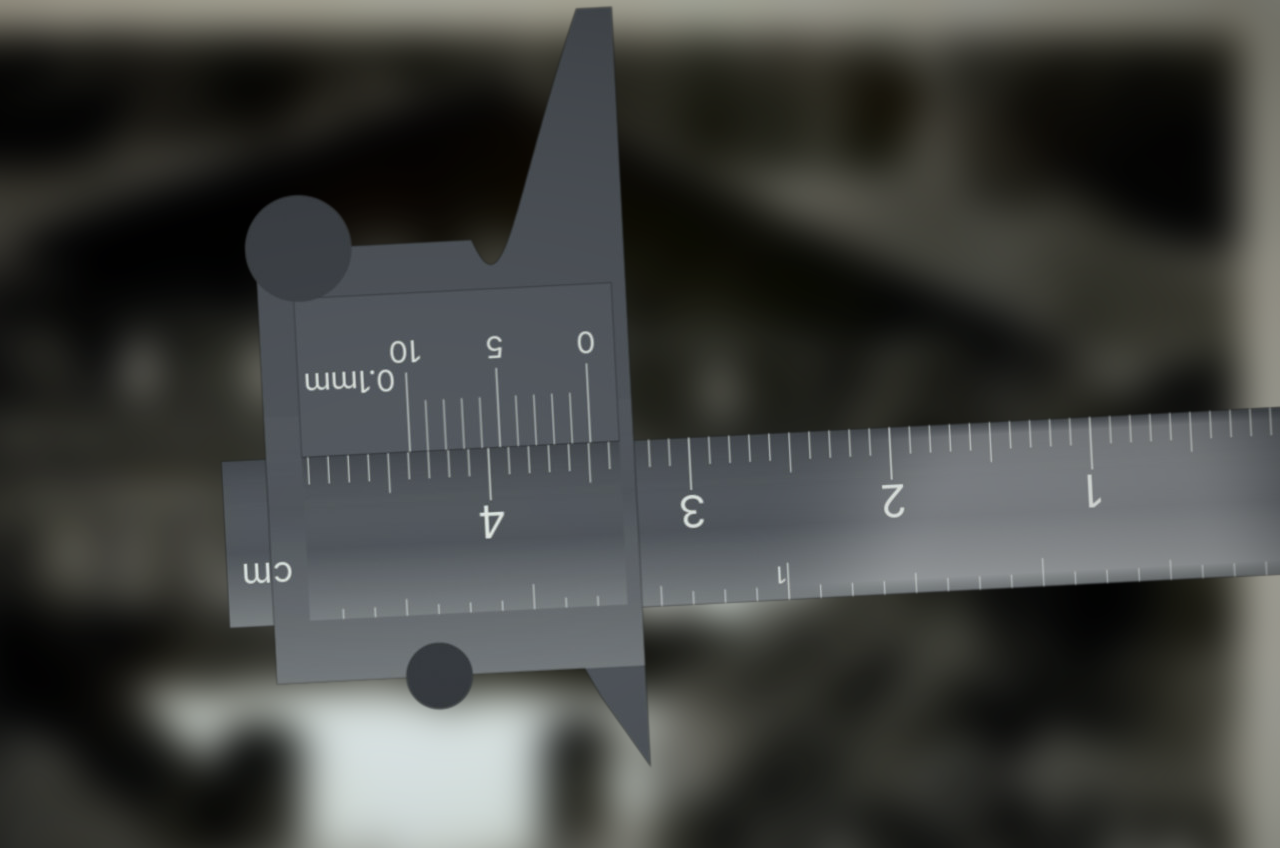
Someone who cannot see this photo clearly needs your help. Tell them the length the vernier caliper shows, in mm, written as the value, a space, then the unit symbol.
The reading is 34.9 mm
